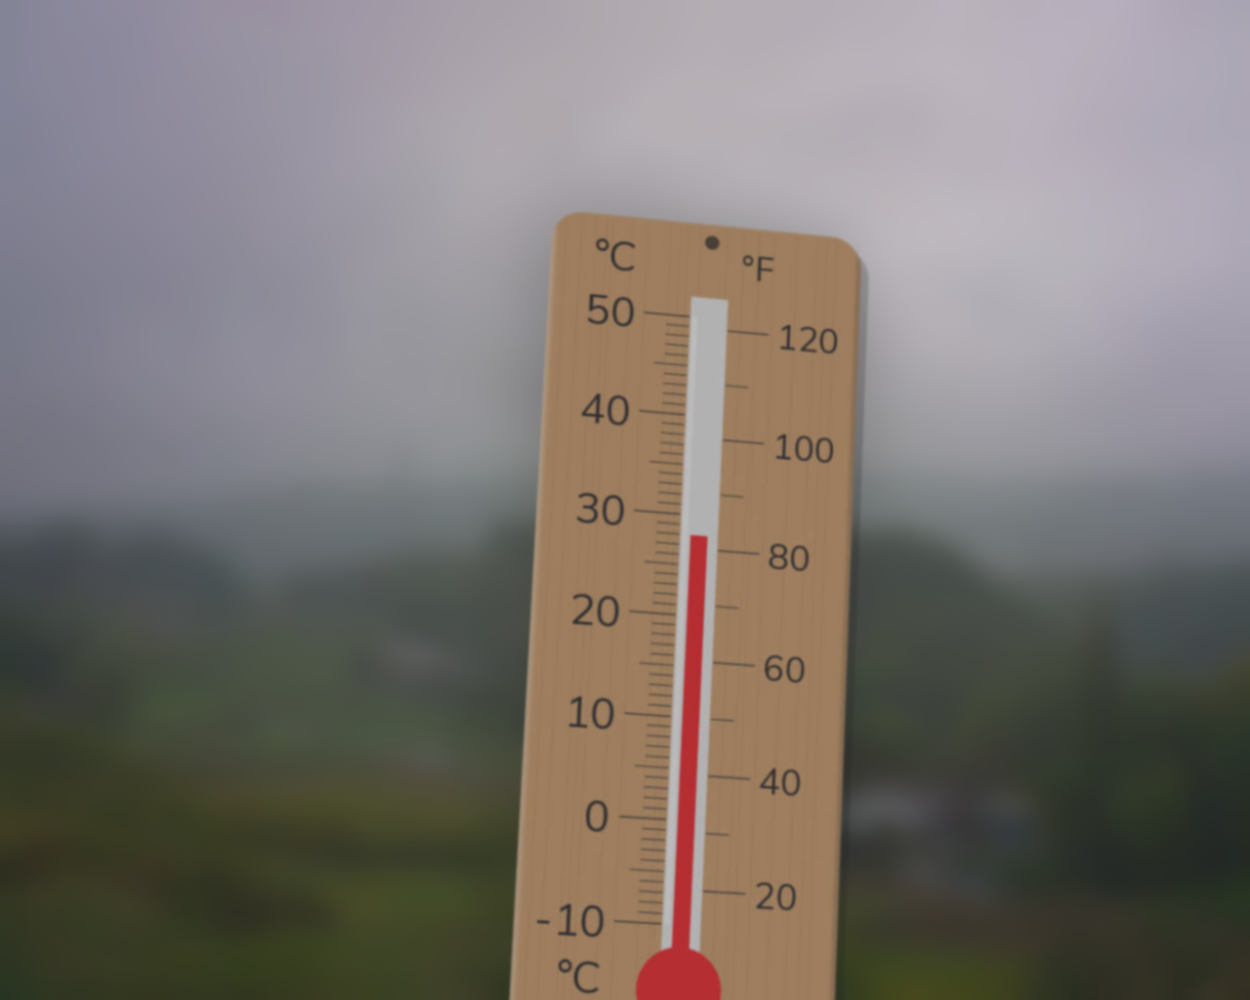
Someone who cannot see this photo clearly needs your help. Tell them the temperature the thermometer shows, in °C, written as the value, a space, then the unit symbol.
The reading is 28 °C
